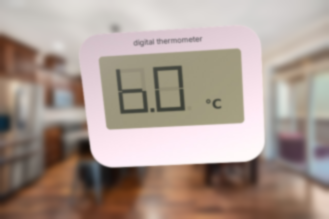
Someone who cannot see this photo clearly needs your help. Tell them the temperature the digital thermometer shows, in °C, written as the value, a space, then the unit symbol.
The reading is 6.0 °C
